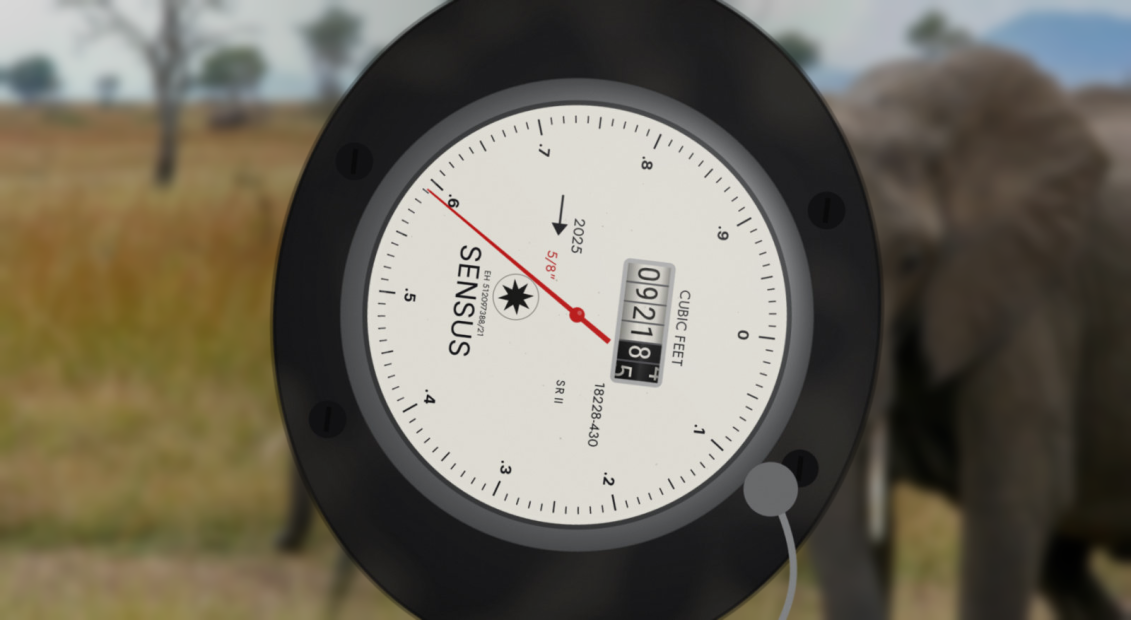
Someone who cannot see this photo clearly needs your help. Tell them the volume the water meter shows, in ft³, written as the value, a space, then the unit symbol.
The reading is 92184.59 ft³
